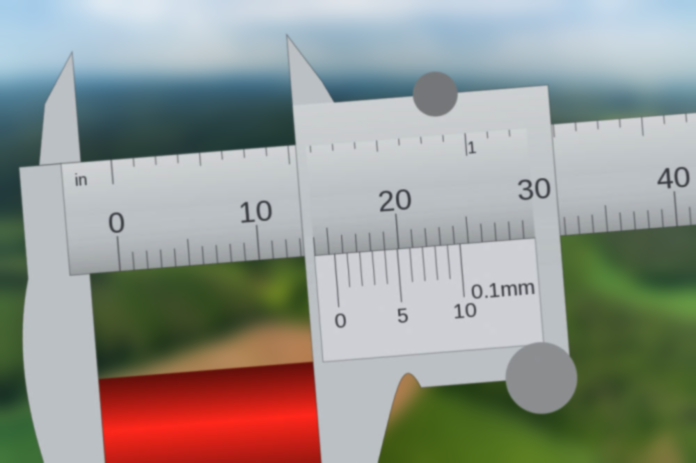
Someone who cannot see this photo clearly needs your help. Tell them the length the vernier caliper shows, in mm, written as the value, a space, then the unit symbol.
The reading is 15.4 mm
